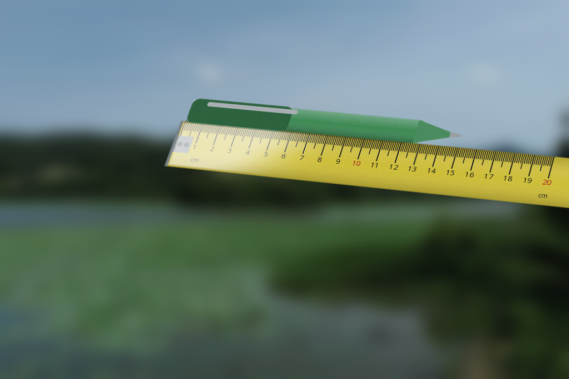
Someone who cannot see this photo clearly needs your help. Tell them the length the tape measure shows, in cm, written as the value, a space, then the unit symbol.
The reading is 15 cm
